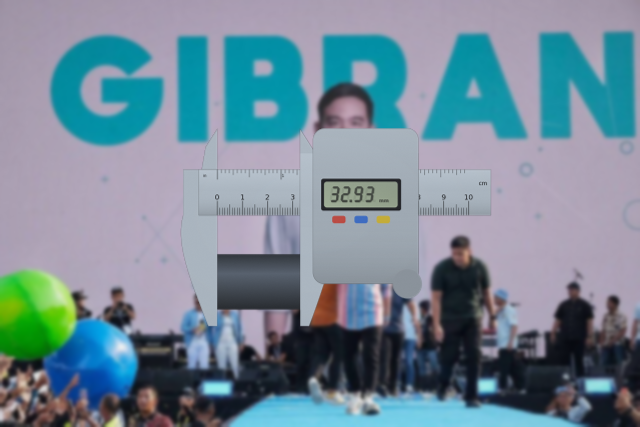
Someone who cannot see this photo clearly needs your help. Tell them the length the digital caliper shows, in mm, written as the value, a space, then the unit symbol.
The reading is 32.93 mm
